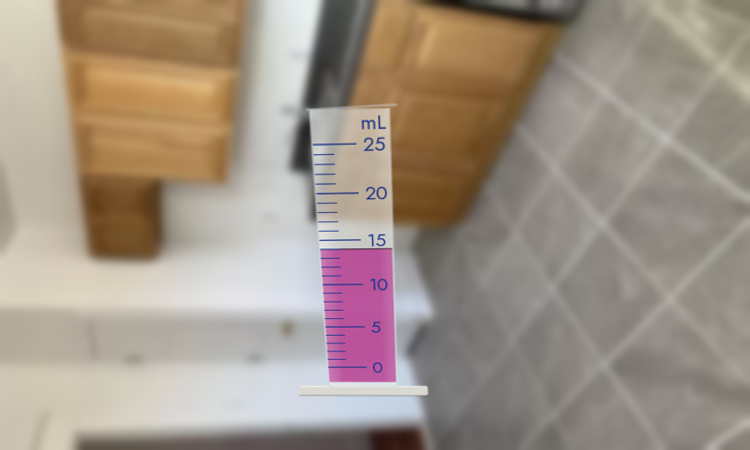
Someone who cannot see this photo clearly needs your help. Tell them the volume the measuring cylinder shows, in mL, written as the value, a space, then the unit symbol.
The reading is 14 mL
